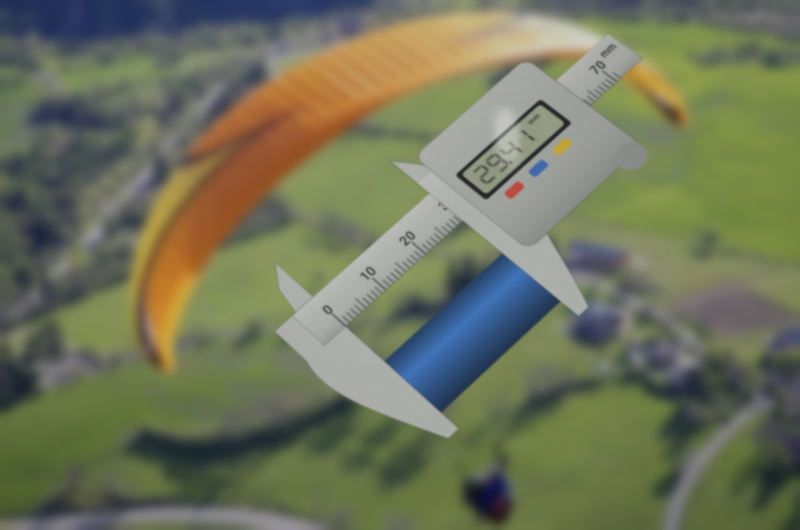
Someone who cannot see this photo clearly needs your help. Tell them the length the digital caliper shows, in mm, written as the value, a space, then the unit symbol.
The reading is 29.41 mm
